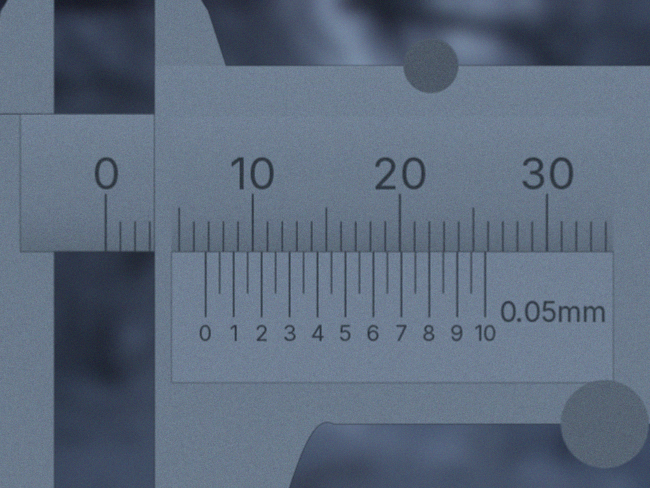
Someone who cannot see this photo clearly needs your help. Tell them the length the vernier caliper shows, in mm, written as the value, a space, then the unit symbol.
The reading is 6.8 mm
